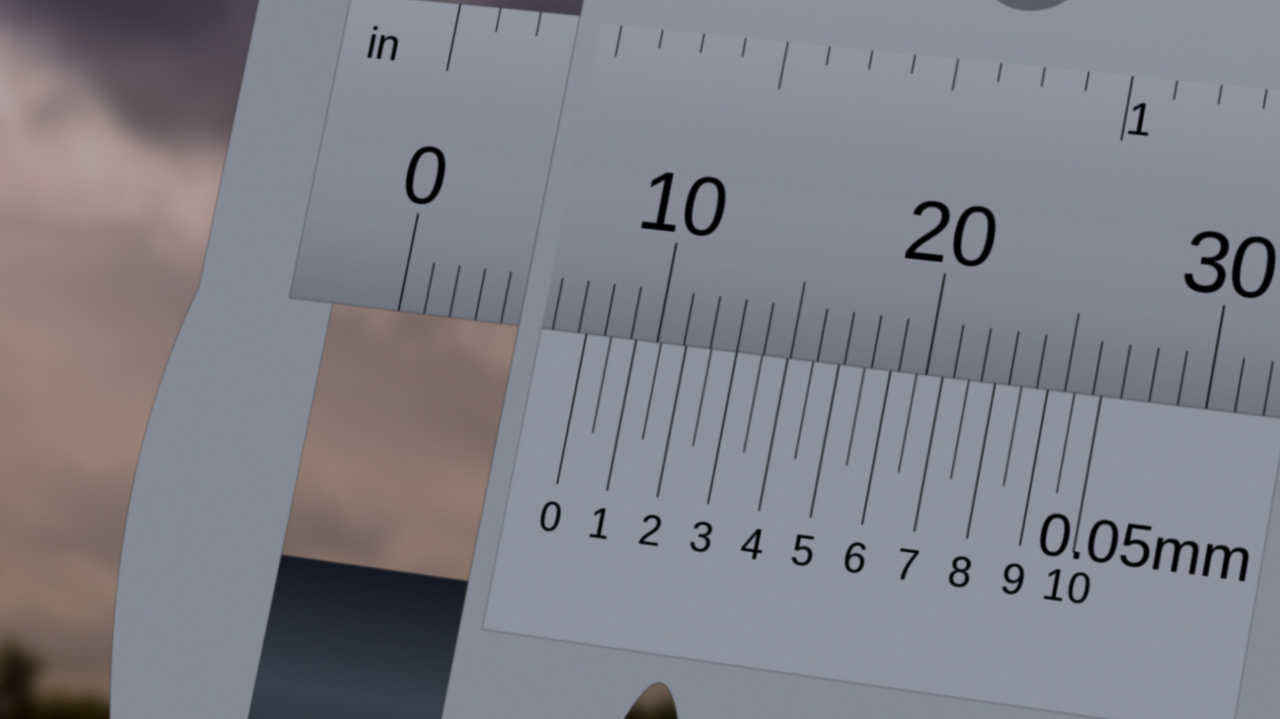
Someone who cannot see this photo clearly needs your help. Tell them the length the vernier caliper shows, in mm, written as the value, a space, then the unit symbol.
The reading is 7.3 mm
